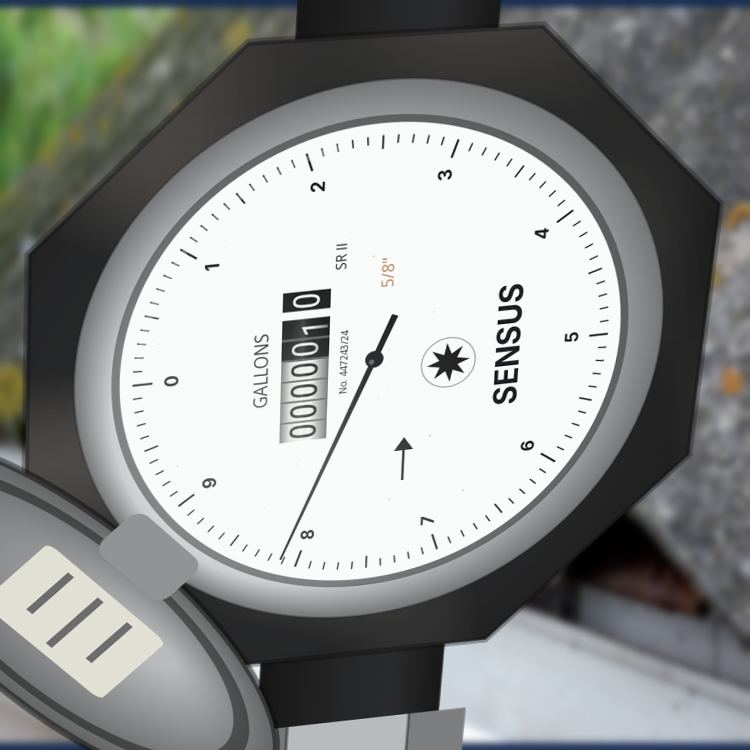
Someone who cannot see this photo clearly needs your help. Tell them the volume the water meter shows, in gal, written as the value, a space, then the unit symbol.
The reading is 8.1 gal
